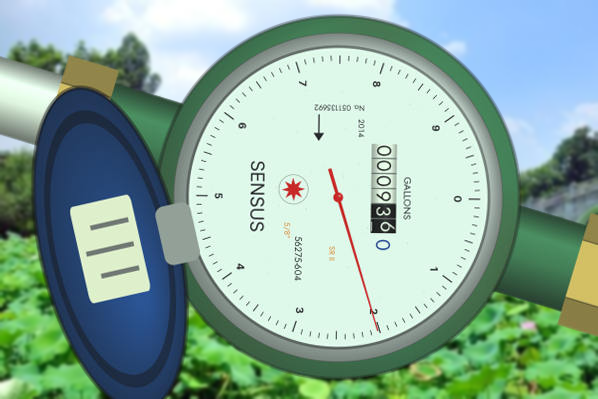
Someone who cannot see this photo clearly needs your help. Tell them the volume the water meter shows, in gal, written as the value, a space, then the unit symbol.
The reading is 9362.0 gal
